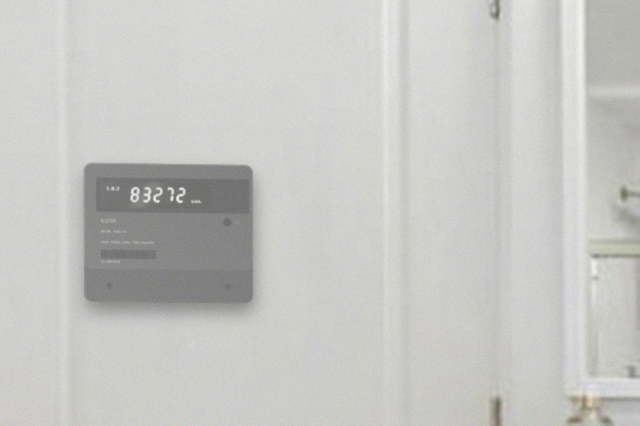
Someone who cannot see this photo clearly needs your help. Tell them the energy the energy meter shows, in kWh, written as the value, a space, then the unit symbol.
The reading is 83272 kWh
